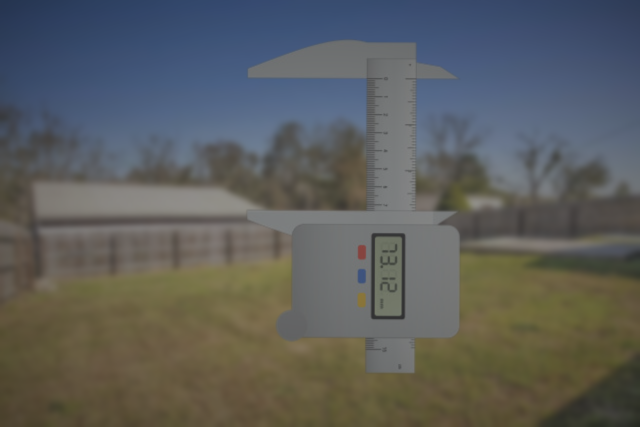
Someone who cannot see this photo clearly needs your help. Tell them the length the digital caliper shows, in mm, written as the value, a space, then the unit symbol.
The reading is 73.12 mm
